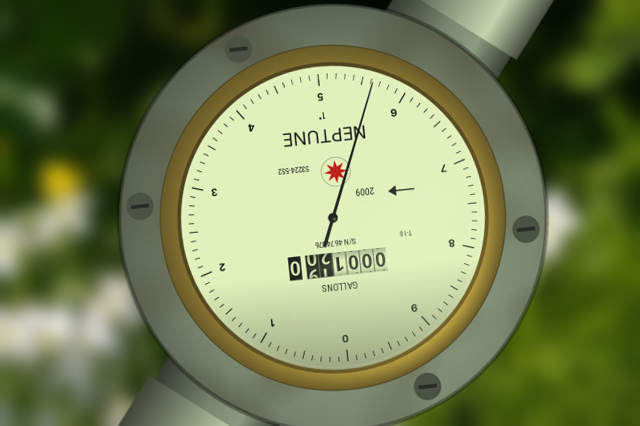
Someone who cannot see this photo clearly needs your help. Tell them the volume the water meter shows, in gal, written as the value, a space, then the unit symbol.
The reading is 1195.6 gal
